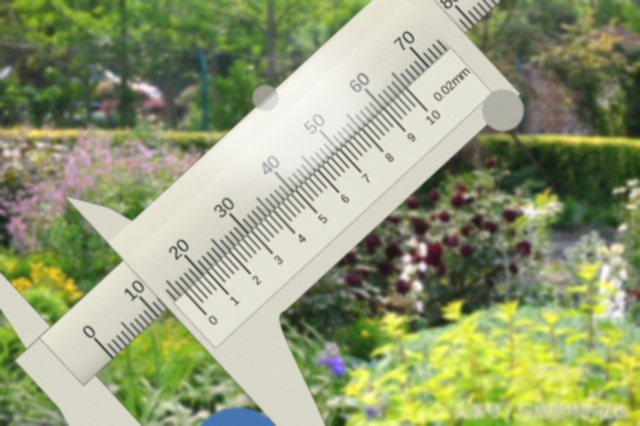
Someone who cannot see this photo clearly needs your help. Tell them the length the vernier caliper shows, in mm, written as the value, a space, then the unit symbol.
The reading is 16.0 mm
